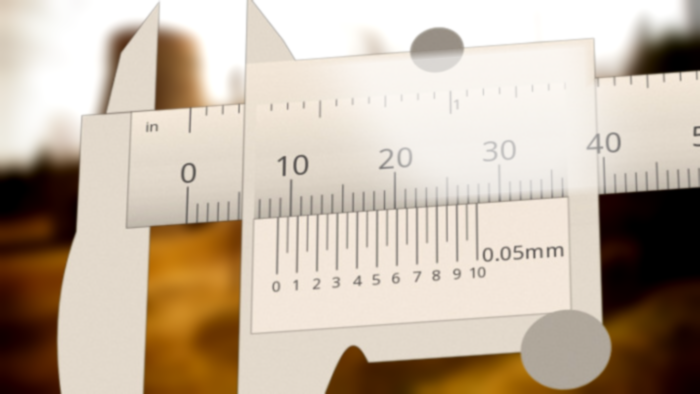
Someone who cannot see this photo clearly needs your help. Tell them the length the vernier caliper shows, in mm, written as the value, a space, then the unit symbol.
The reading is 8.8 mm
